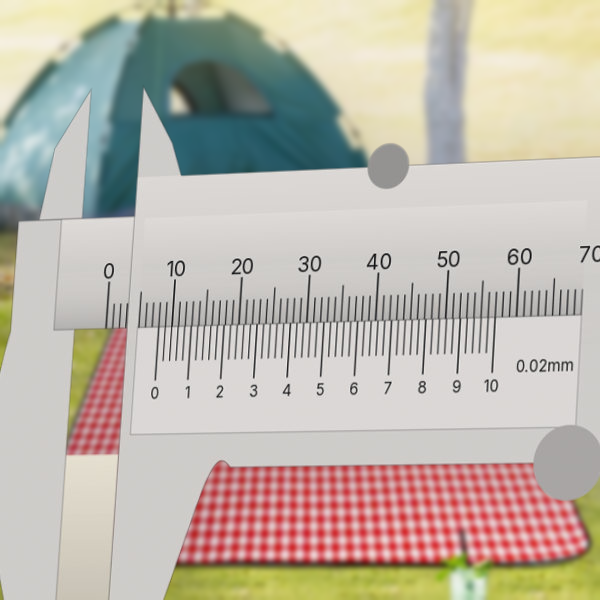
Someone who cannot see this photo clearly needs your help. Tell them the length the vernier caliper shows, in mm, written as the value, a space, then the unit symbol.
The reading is 8.0 mm
